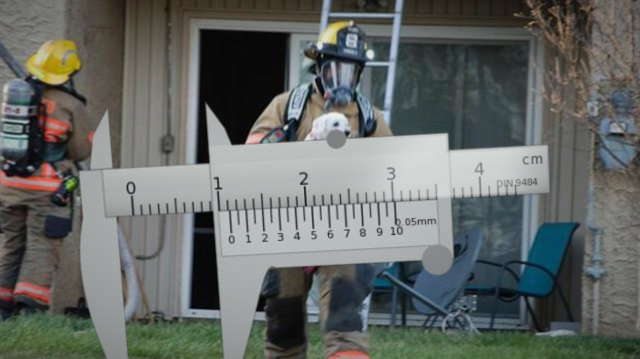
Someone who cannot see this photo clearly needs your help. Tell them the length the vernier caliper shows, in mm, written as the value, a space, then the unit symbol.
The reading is 11.2 mm
